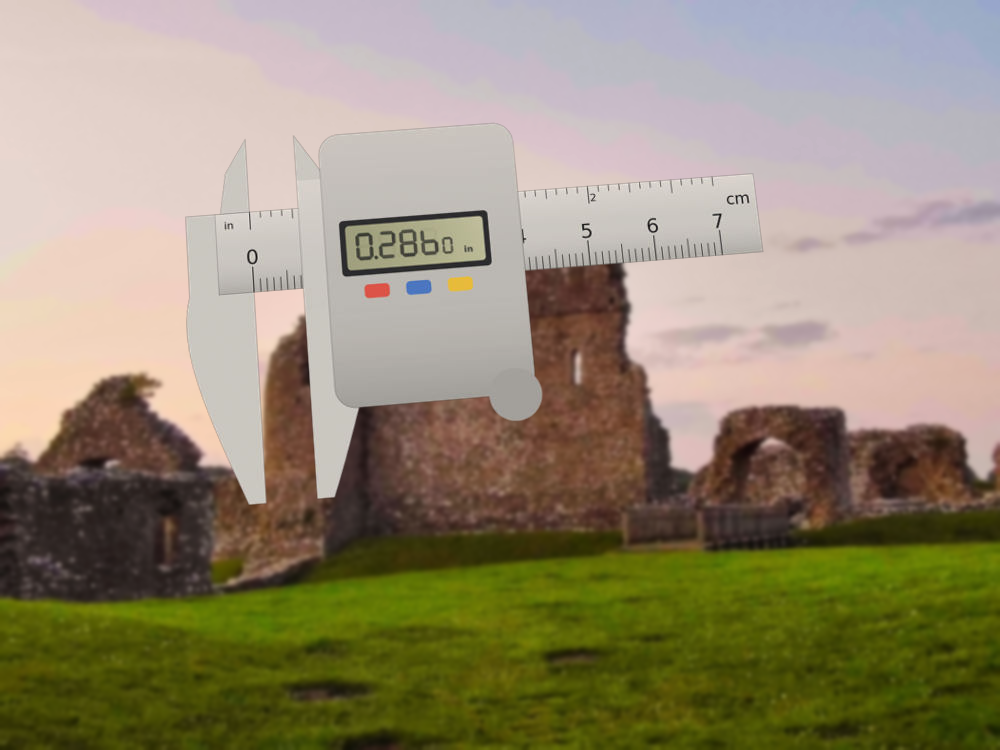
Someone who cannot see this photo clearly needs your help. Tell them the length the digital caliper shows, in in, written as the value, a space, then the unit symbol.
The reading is 0.2860 in
